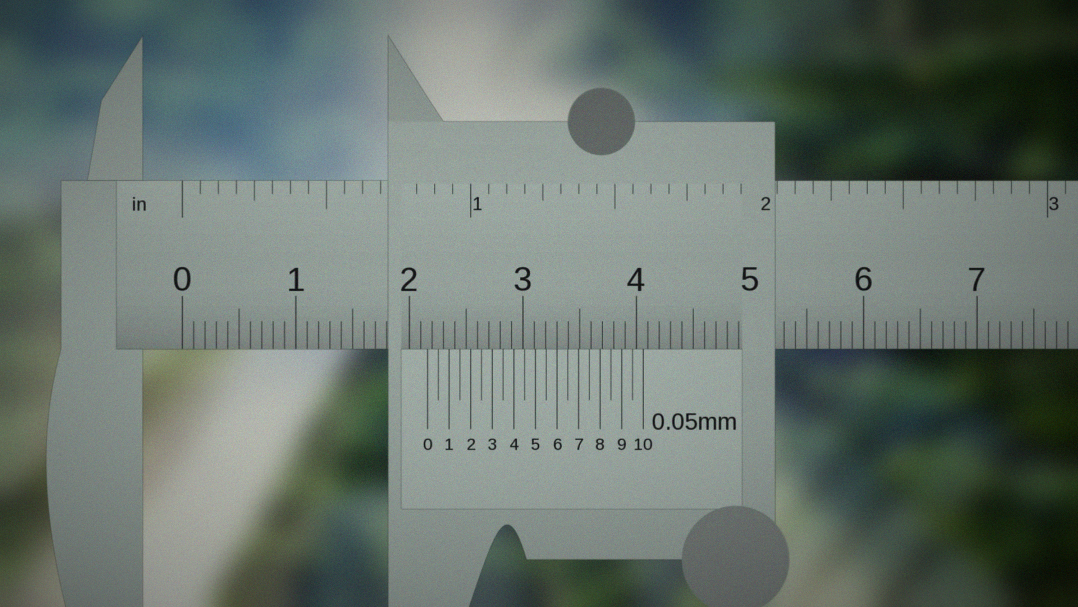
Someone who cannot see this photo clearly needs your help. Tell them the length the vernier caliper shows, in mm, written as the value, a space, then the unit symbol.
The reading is 21.6 mm
